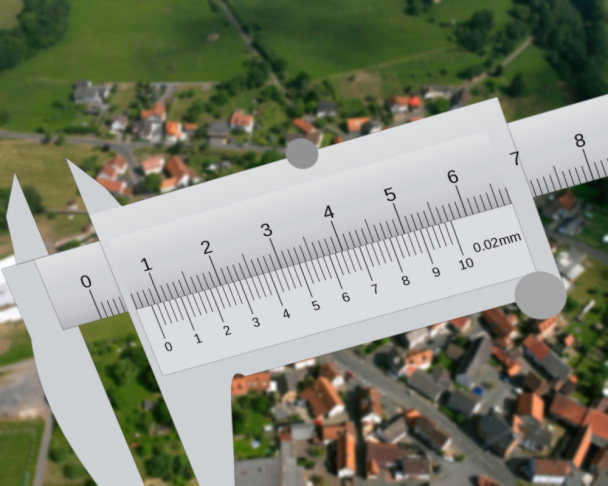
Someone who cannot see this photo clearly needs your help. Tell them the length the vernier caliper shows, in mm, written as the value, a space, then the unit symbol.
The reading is 8.4 mm
